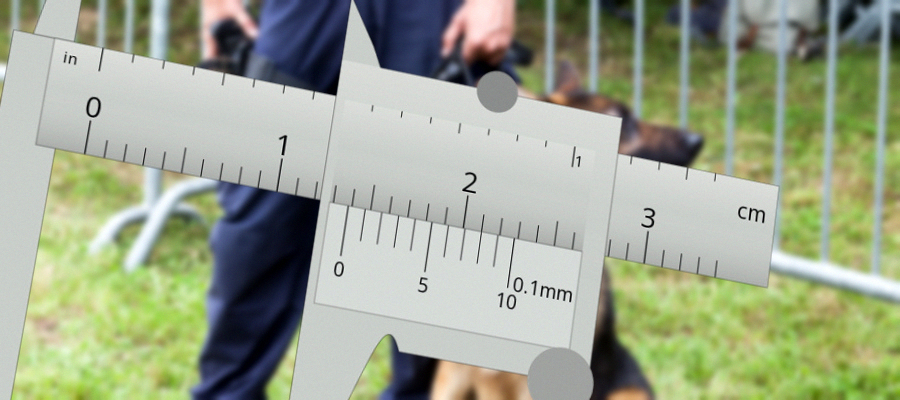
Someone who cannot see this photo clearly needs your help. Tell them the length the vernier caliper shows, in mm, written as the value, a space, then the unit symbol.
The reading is 13.8 mm
